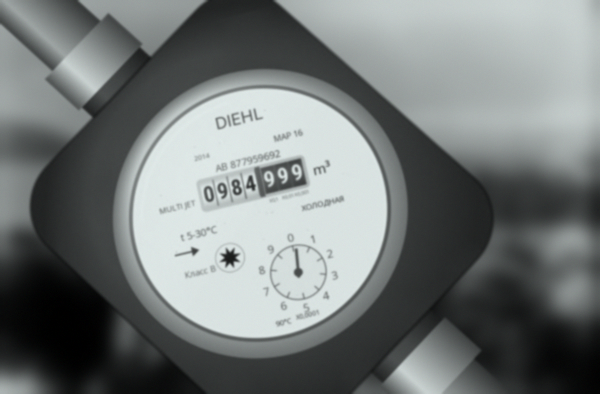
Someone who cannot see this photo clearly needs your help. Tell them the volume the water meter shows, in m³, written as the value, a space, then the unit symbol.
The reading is 984.9990 m³
